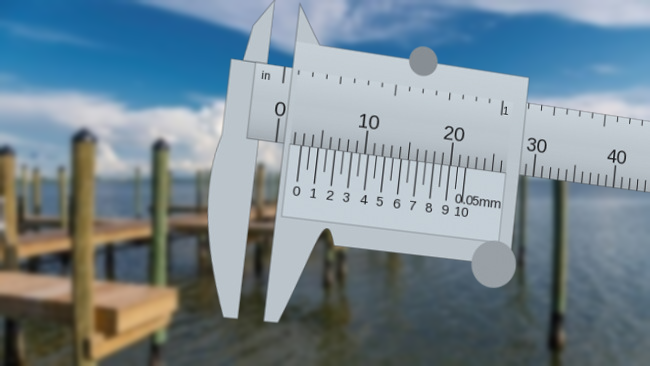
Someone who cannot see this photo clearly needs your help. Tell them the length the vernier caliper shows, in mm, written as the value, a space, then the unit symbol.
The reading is 2.8 mm
